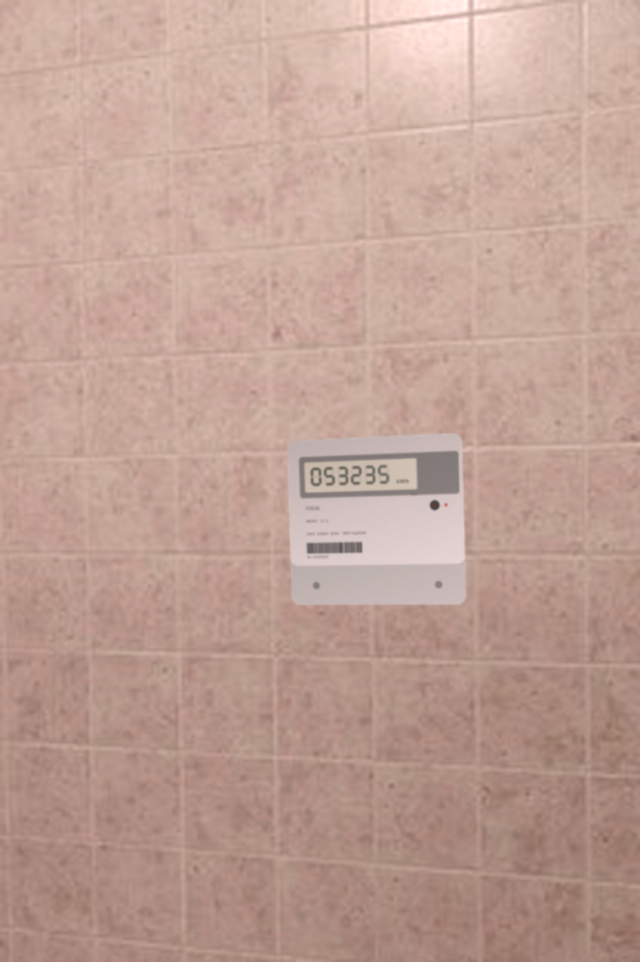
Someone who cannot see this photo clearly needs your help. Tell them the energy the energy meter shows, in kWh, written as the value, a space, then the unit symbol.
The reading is 53235 kWh
